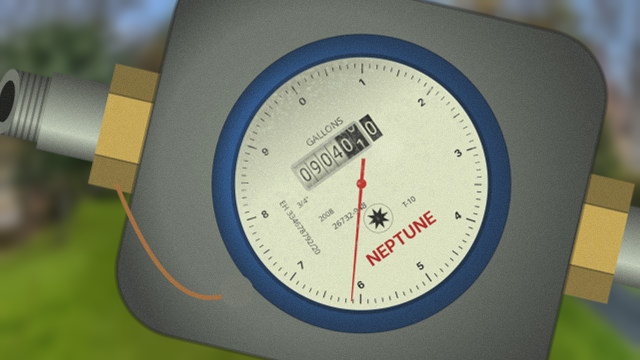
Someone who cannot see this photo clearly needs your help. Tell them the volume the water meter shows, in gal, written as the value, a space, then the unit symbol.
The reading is 904006.1 gal
